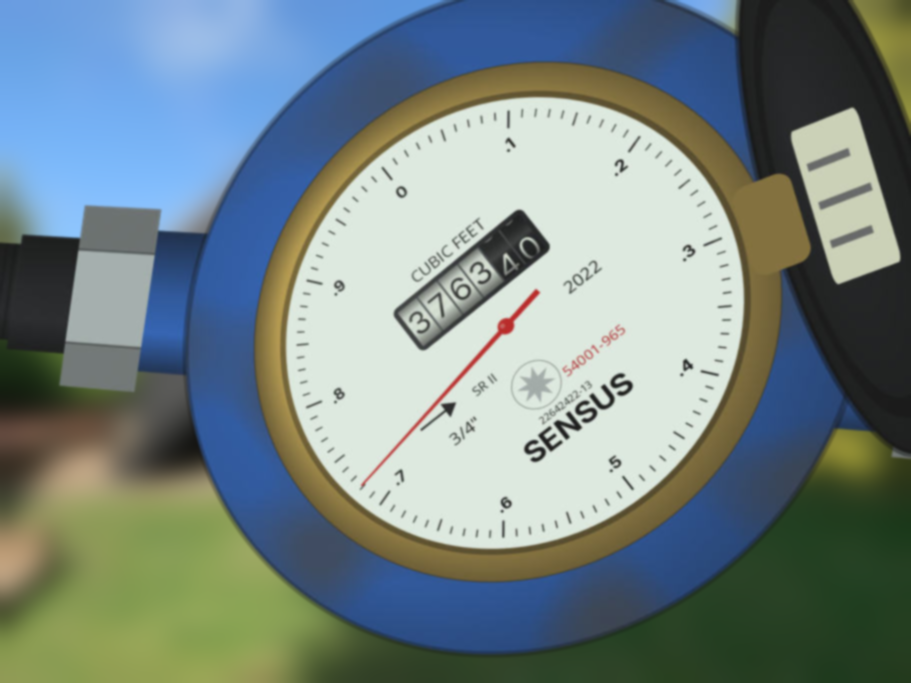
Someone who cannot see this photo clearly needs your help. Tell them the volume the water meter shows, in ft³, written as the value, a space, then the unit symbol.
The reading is 376339.72 ft³
